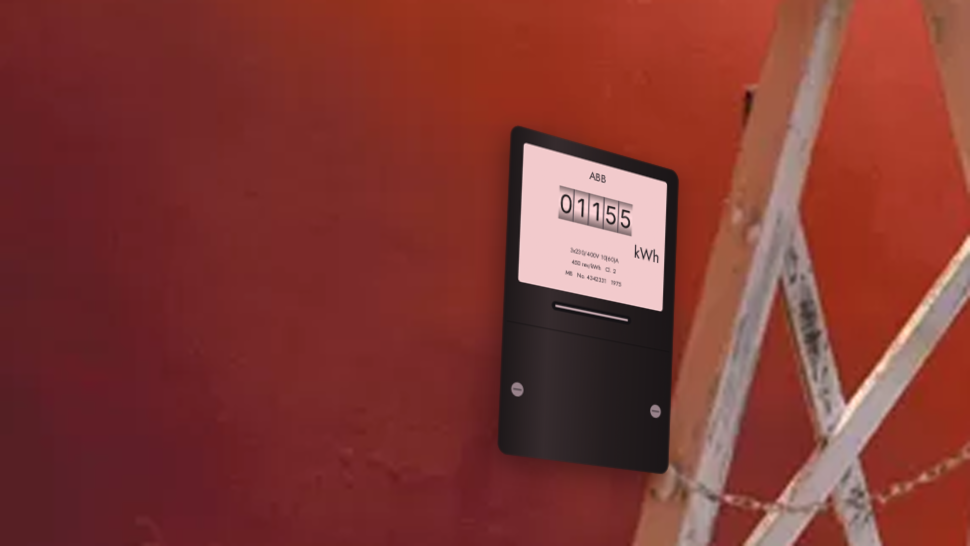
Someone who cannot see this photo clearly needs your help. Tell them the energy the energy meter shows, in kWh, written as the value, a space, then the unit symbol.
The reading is 1155 kWh
